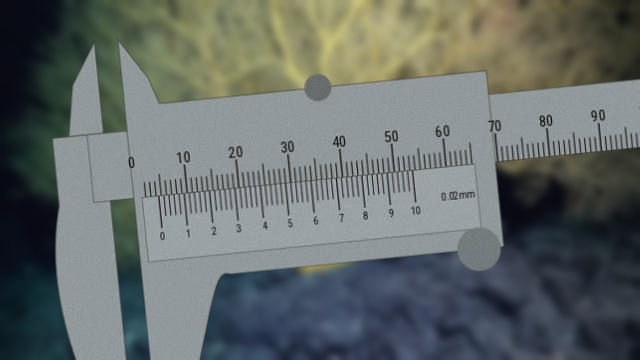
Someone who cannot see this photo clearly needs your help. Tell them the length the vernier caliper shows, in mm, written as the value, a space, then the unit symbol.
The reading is 4.5 mm
